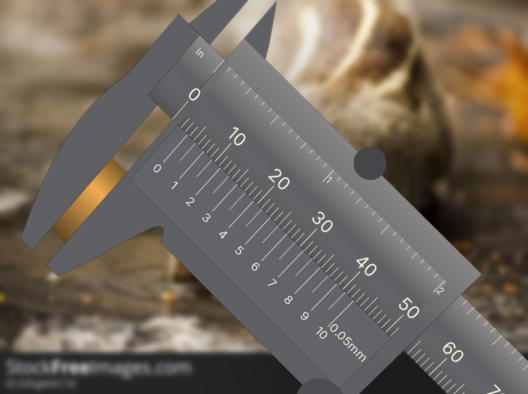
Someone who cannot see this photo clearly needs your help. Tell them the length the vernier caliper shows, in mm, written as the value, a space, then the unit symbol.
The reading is 3.6 mm
